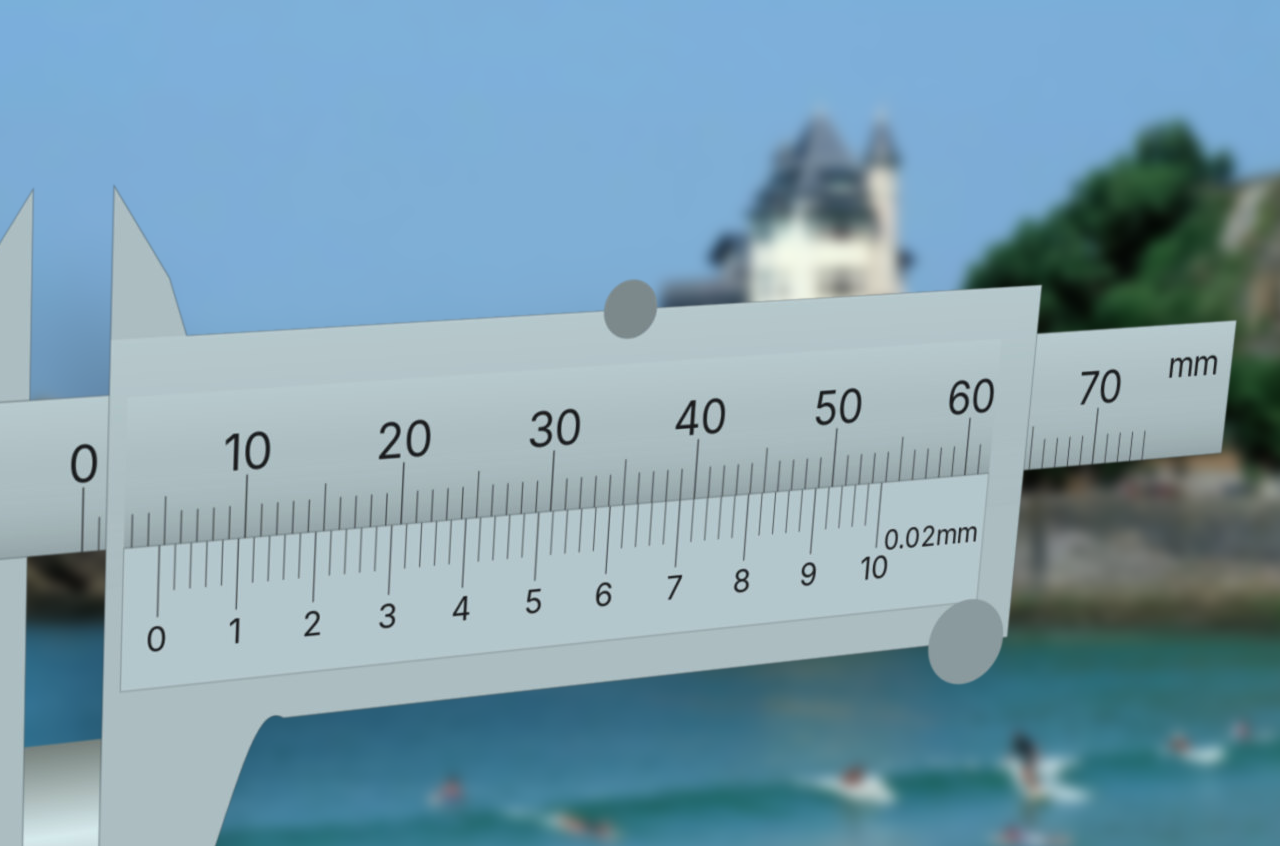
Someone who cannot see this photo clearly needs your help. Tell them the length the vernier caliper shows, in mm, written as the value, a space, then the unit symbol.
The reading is 4.7 mm
